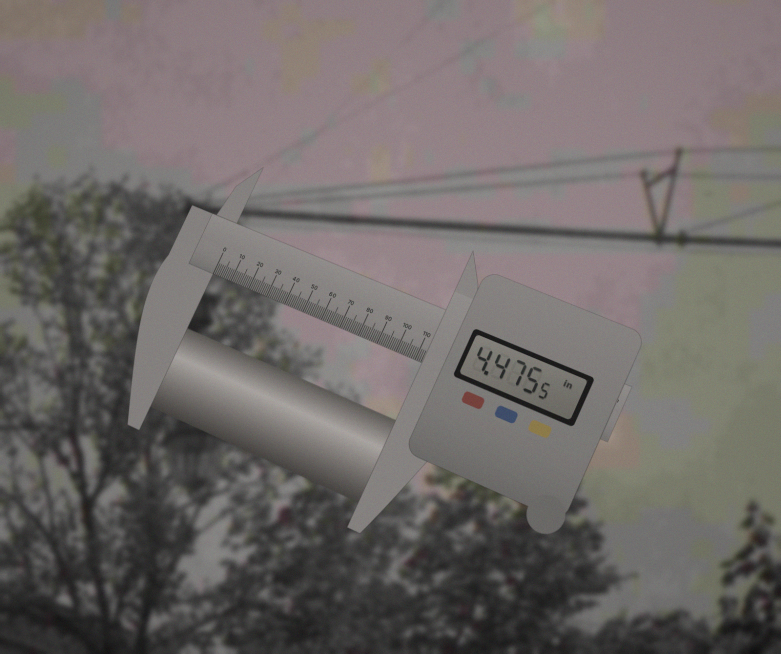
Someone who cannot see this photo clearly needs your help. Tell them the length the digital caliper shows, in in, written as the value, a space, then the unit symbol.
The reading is 4.4755 in
